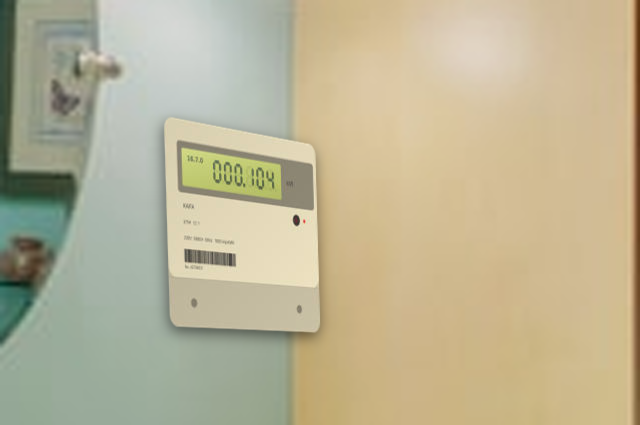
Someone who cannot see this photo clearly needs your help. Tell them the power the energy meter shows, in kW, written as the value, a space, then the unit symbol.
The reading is 0.104 kW
